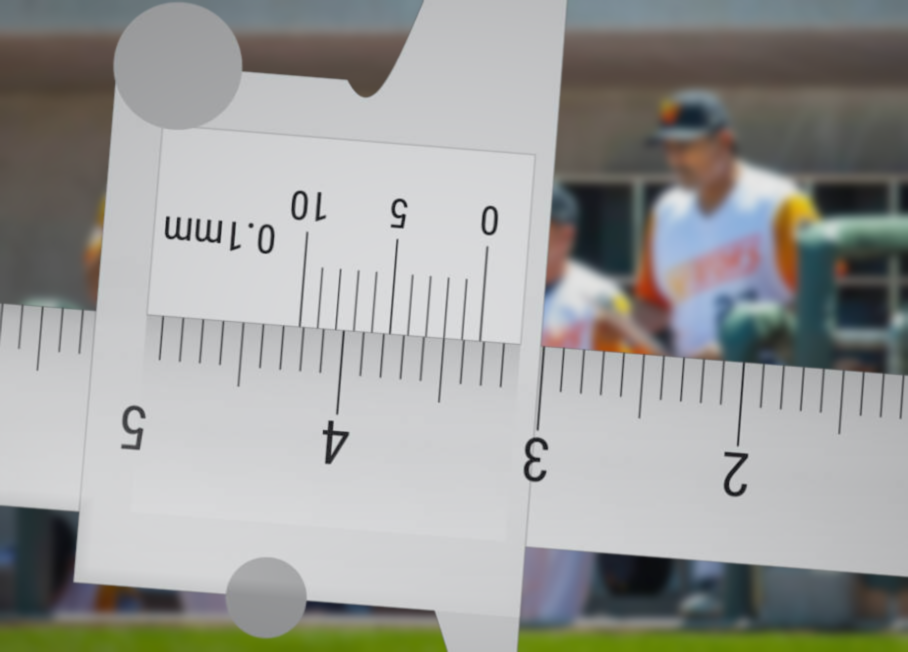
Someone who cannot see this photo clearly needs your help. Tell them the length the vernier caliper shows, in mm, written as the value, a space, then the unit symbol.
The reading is 33.2 mm
